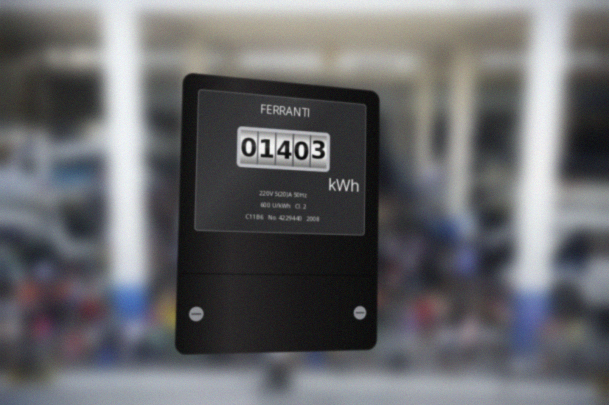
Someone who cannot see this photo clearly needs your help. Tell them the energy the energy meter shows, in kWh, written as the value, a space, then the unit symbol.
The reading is 1403 kWh
